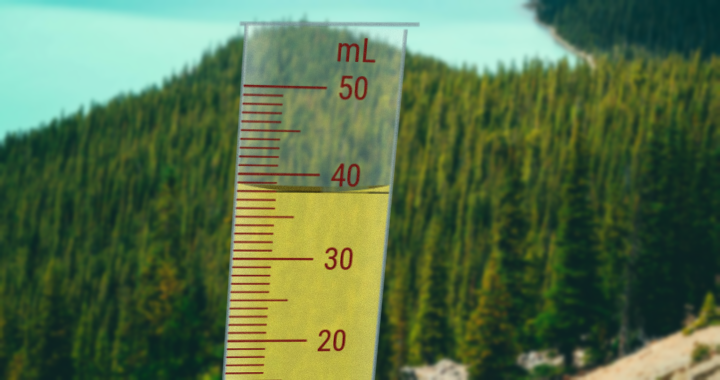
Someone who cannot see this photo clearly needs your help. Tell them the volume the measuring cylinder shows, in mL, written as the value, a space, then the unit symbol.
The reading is 38 mL
